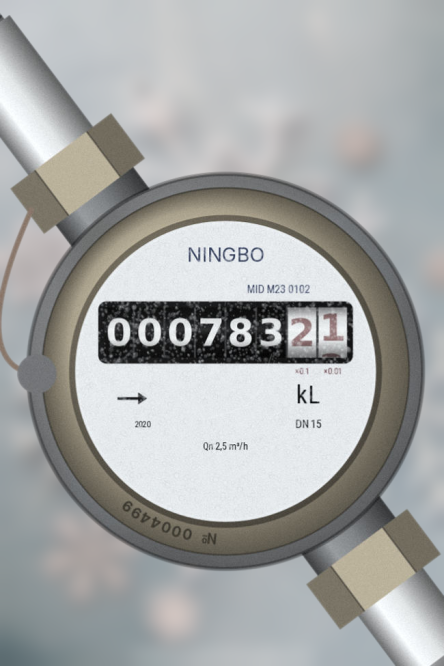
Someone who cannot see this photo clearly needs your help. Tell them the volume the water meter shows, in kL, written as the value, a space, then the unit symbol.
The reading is 783.21 kL
